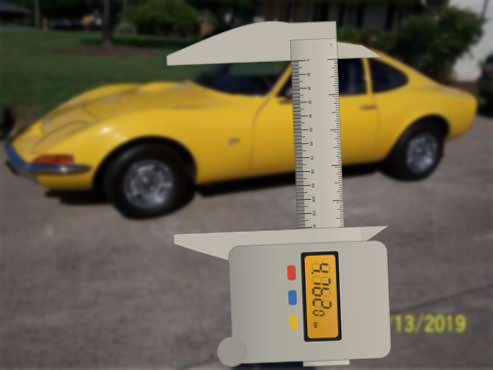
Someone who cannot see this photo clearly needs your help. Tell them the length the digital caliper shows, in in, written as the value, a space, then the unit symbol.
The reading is 4.7620 in
